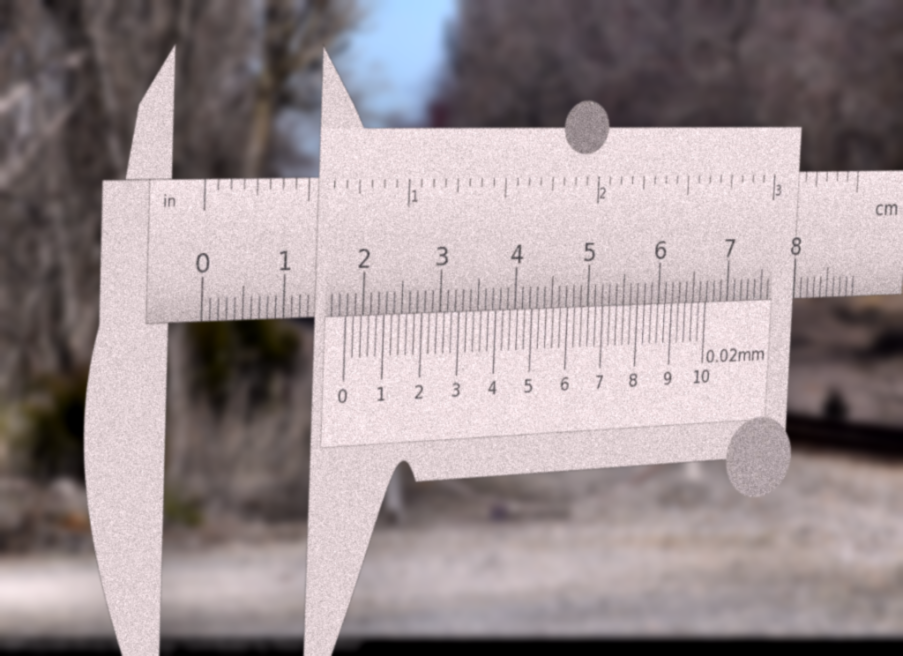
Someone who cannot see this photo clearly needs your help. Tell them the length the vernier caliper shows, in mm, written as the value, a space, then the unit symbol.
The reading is 17.8 mm
